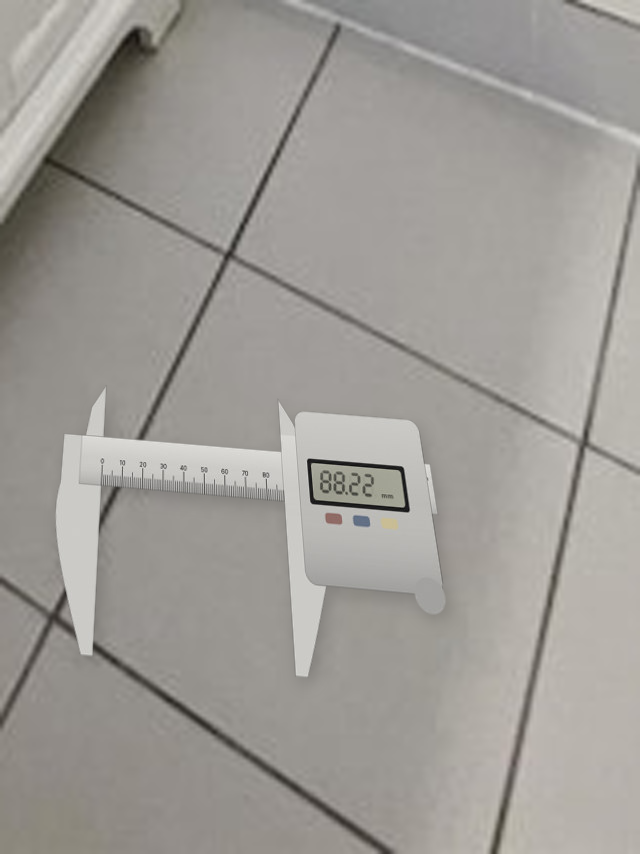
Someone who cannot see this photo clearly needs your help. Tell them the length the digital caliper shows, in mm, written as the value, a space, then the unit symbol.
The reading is 88.22 mm
